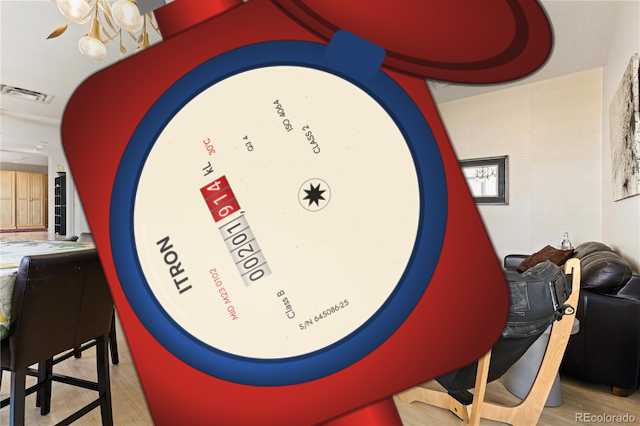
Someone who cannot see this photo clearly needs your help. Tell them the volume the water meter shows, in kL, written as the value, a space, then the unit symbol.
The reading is 201.914 kL
